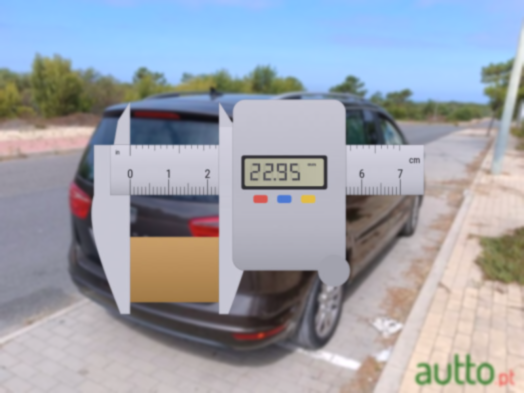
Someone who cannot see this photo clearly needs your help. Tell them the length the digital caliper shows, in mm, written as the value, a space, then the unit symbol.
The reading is 22.95 mm
